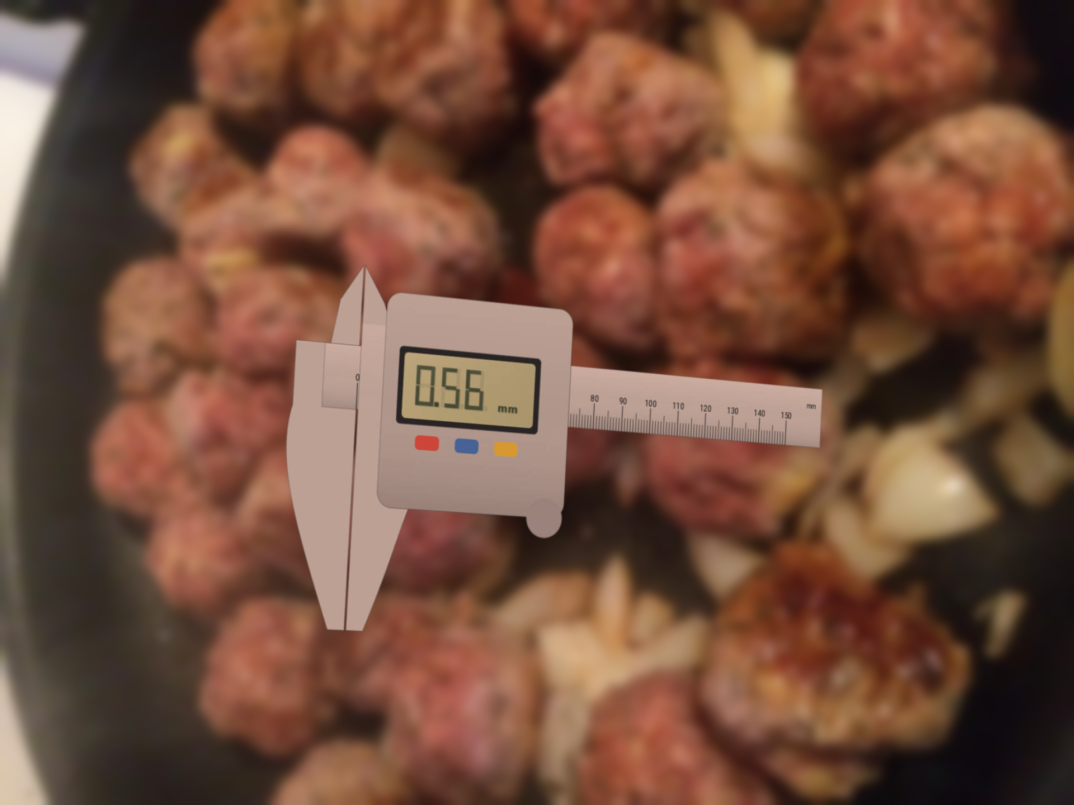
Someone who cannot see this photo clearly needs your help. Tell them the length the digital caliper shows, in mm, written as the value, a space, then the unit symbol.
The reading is 0.56 mm
